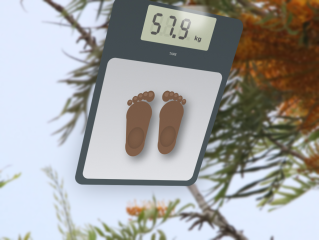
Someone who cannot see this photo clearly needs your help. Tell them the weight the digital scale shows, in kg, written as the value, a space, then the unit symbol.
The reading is 57.9 kg
